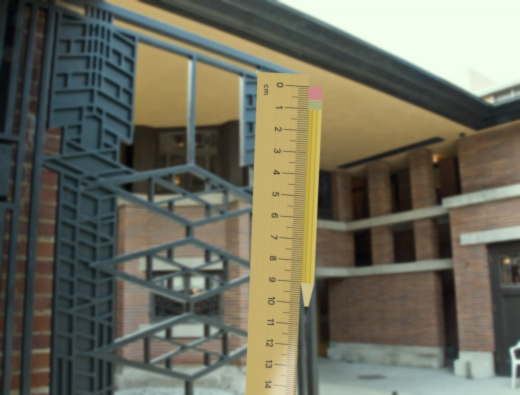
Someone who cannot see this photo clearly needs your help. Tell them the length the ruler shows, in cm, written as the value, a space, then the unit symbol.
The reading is 10.5 cm
